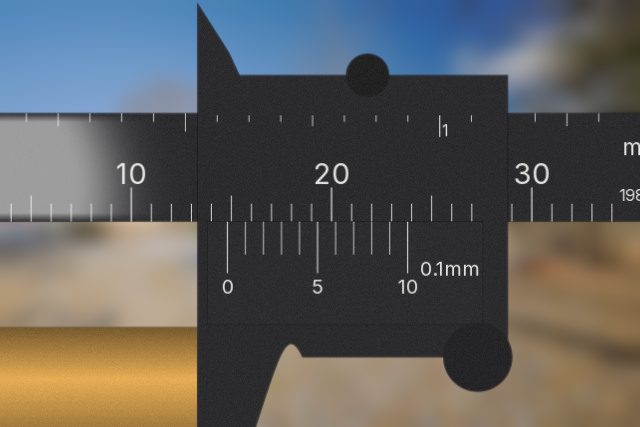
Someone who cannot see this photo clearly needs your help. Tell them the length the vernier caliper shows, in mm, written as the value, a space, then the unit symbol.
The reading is 14.8 mm
